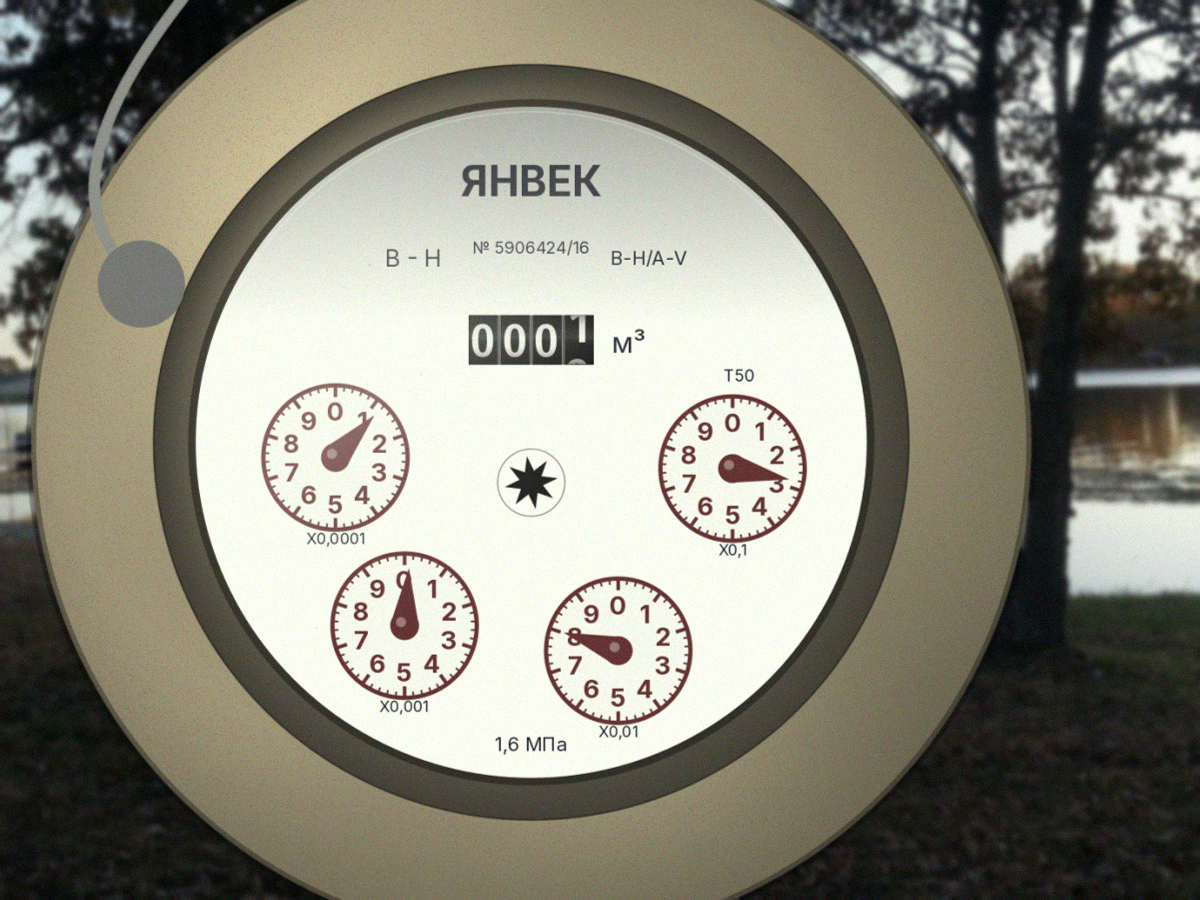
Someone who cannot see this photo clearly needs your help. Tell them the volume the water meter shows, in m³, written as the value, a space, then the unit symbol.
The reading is 1.2801 m³
